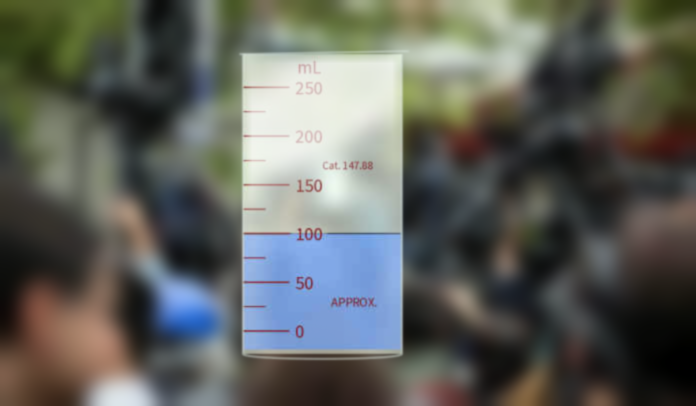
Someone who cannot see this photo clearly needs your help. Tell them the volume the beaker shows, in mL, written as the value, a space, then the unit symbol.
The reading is 100 mL
